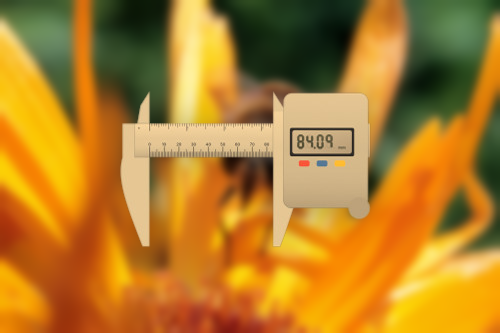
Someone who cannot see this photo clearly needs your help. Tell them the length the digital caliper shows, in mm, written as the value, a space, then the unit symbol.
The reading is 84.09 mm
